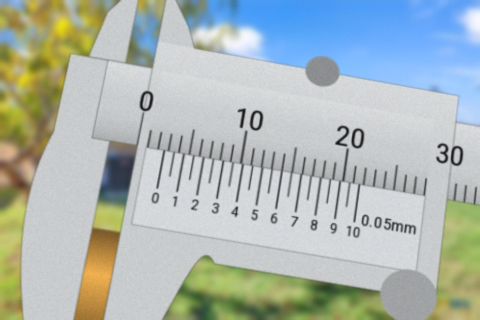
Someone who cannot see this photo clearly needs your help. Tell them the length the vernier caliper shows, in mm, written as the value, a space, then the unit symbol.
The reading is 2.6 mm
